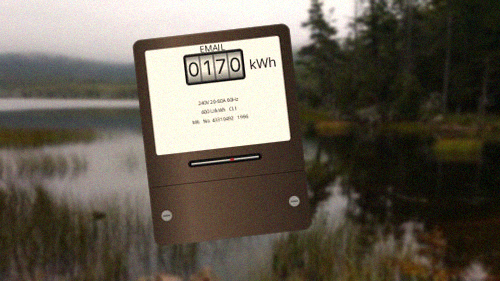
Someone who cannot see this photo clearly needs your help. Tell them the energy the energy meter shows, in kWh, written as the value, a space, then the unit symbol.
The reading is 170 kWh
